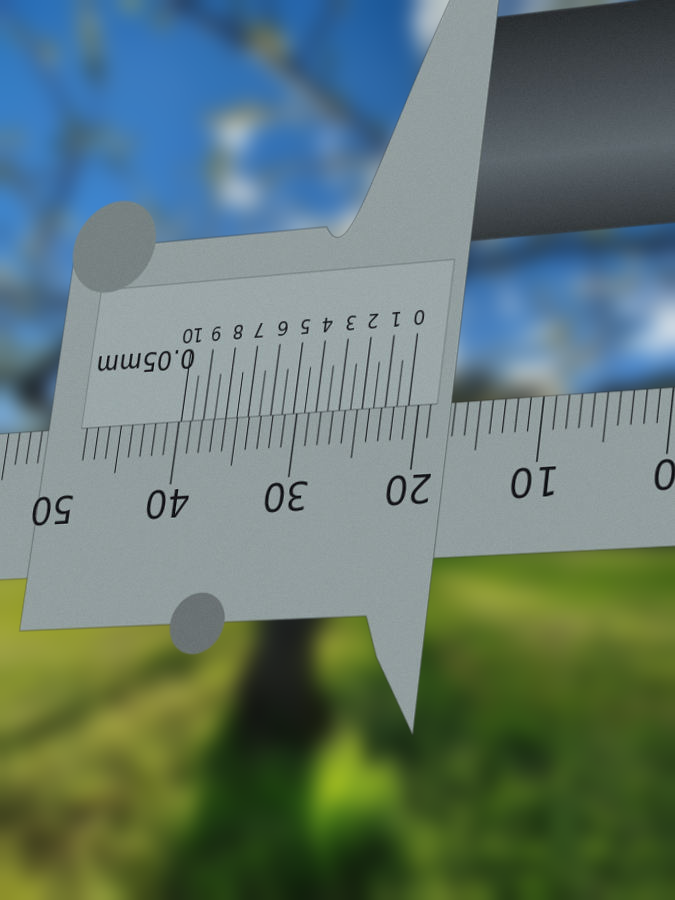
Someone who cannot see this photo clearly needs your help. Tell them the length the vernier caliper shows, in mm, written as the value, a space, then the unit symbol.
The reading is 20.8 mm
